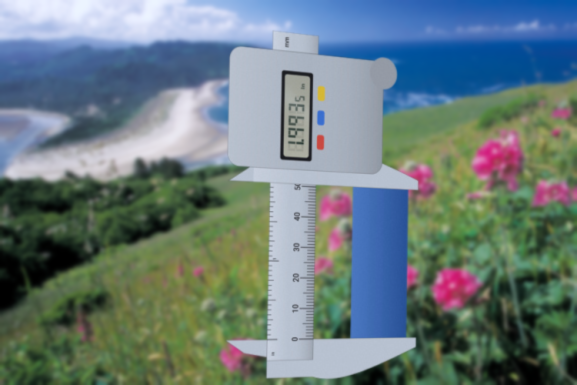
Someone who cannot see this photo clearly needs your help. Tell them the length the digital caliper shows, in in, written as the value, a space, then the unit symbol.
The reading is 1.9935 in
